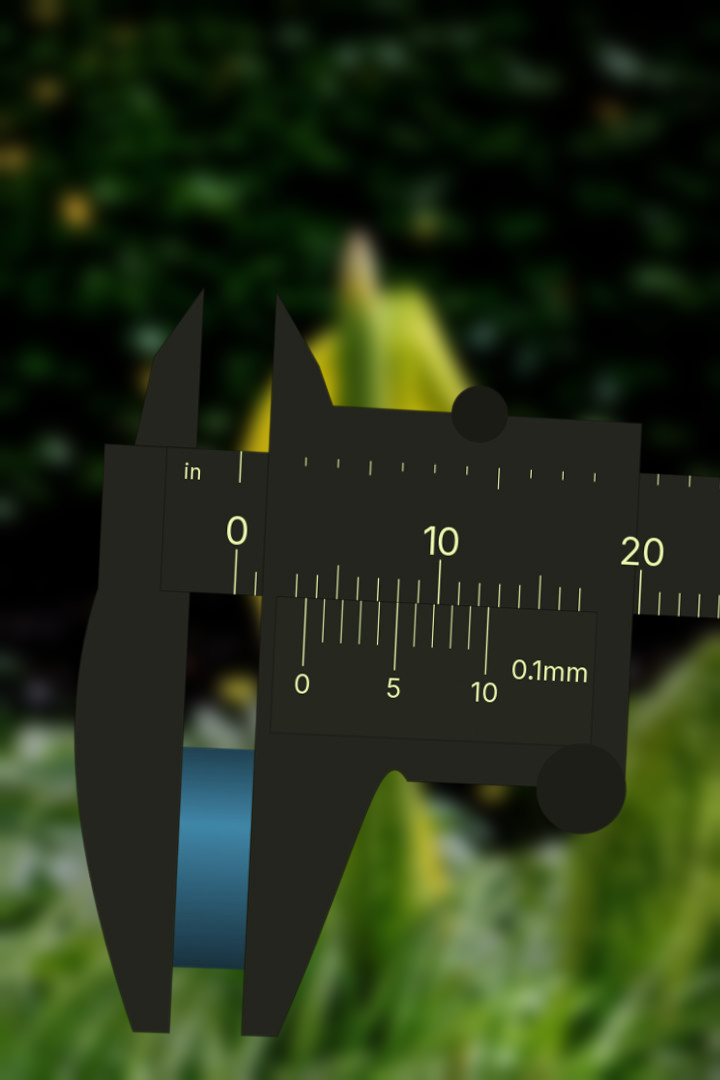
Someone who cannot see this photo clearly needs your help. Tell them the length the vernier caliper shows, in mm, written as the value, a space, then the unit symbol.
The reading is 3.5 mm
